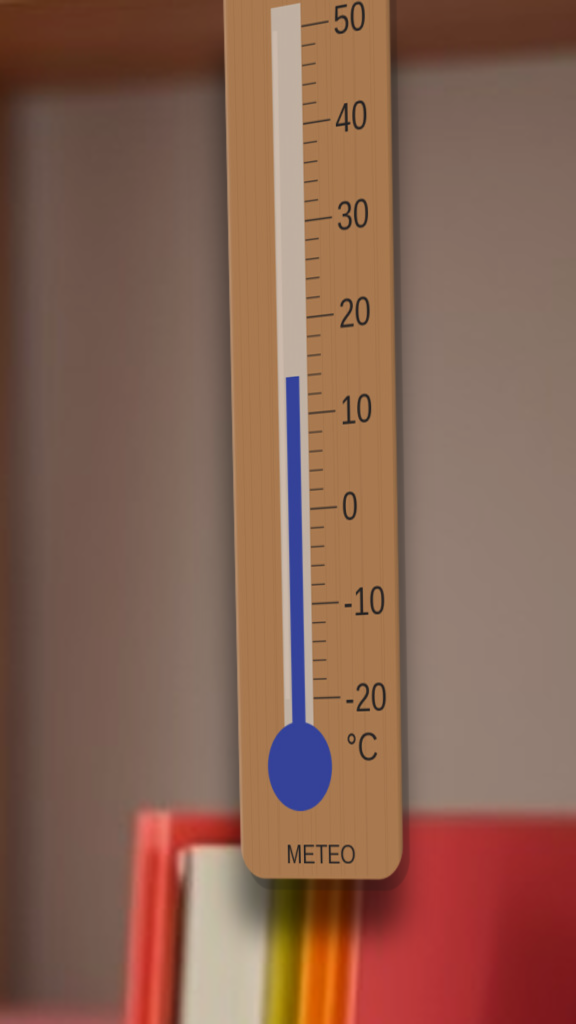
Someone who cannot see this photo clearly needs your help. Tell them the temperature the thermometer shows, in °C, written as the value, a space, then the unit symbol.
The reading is 14 °C
